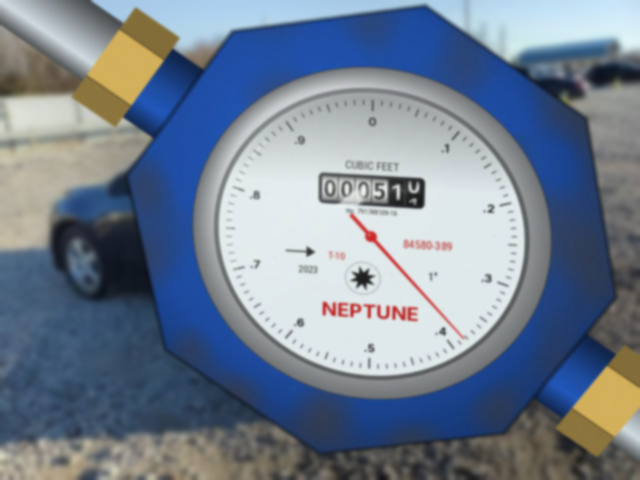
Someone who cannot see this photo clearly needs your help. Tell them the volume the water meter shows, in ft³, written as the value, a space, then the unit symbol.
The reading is 510.38 ft³
